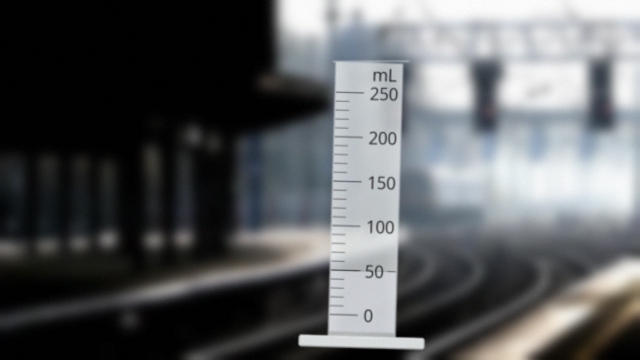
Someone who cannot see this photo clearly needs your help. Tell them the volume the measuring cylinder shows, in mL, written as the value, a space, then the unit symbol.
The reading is 50 mL
